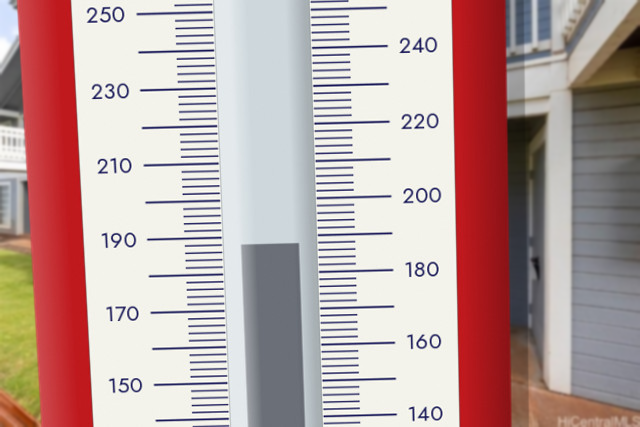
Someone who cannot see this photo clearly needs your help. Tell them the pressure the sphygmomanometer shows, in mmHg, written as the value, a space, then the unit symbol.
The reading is 188 mmHg
